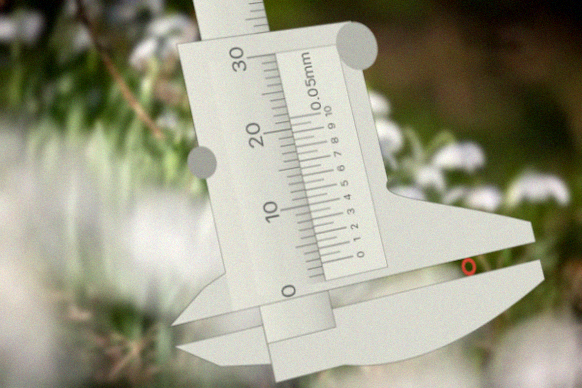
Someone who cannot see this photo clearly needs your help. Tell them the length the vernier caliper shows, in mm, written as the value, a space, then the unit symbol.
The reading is 2.4 mm
